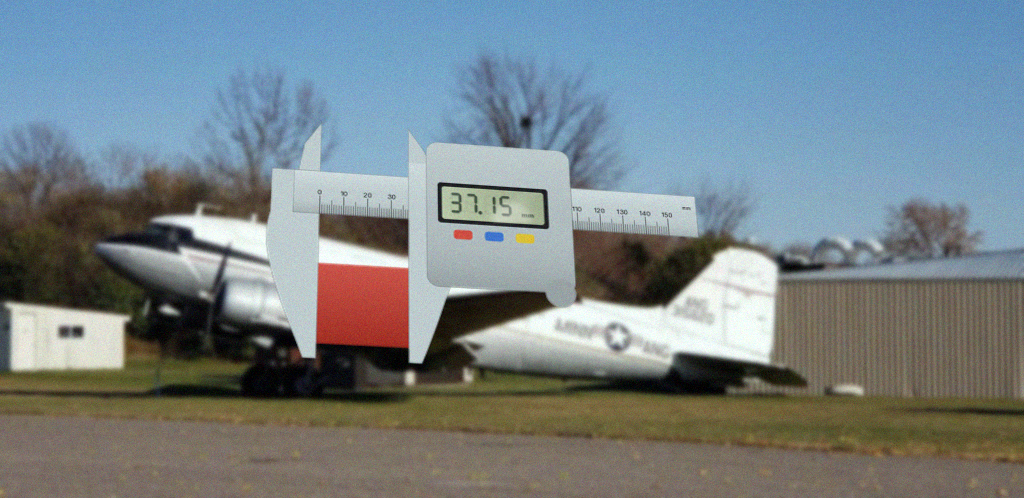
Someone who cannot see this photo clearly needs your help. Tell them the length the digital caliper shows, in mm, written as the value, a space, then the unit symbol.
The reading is 37.15 mm
